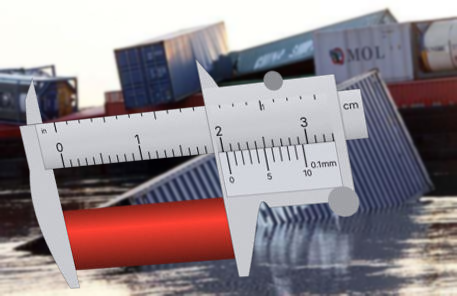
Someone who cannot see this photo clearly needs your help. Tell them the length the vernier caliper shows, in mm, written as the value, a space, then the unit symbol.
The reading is 20.4 mm
